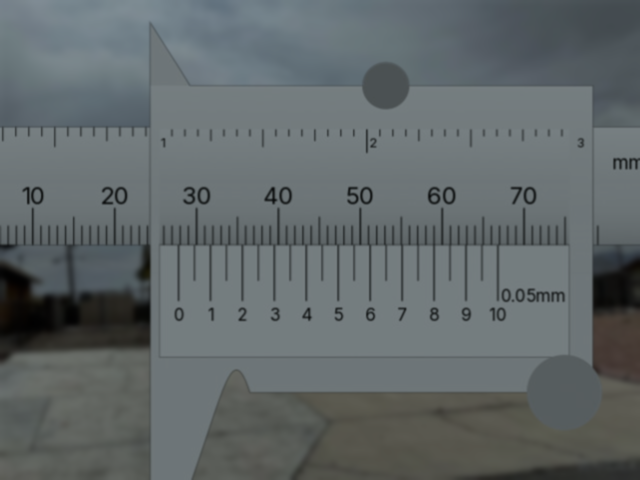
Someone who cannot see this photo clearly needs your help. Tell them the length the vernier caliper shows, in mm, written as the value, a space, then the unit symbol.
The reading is 27.8 mm
